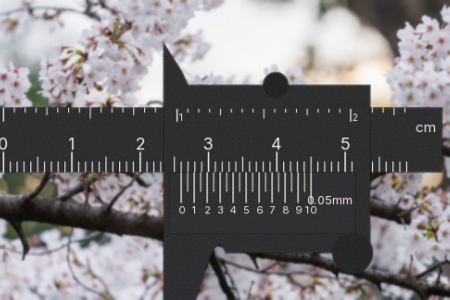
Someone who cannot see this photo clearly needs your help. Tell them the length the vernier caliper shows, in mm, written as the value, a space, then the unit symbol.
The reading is 26.0 mm
